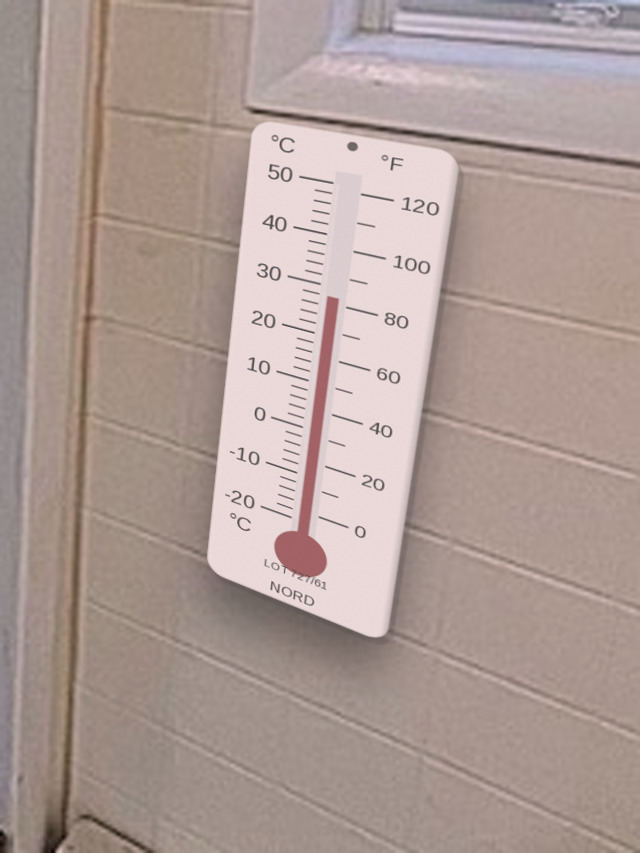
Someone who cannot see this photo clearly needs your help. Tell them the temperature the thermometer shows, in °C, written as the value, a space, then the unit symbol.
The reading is 28 °C
